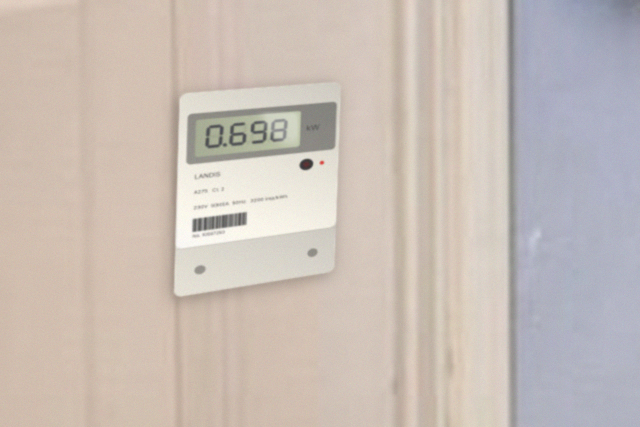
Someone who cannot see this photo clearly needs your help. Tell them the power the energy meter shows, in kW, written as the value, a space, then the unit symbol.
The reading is 0.698 kW
